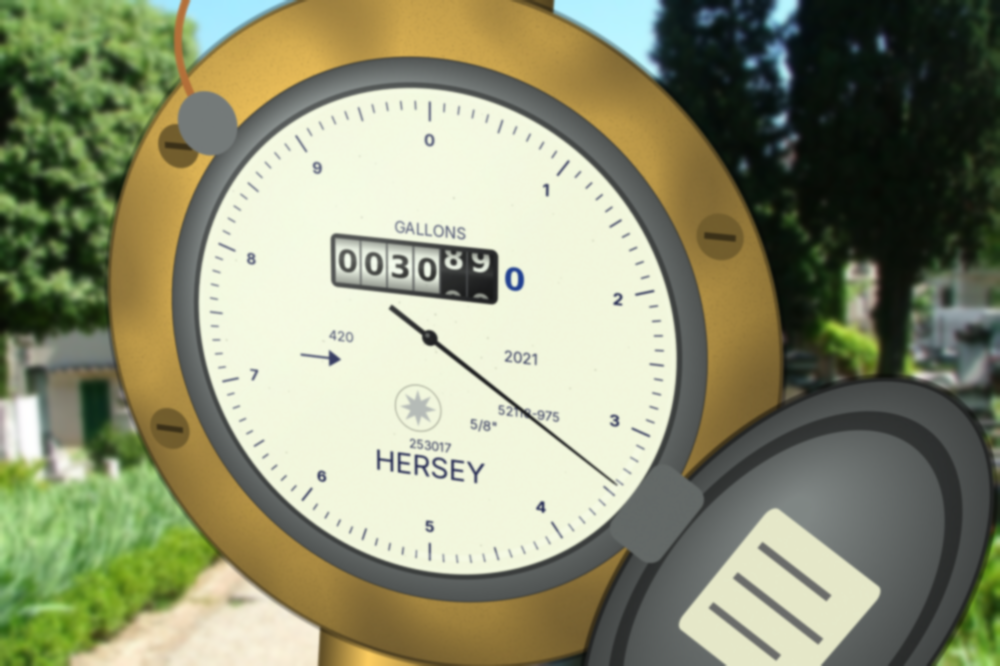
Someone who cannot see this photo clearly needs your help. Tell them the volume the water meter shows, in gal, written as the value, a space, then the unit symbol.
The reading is 30893.4 gal
